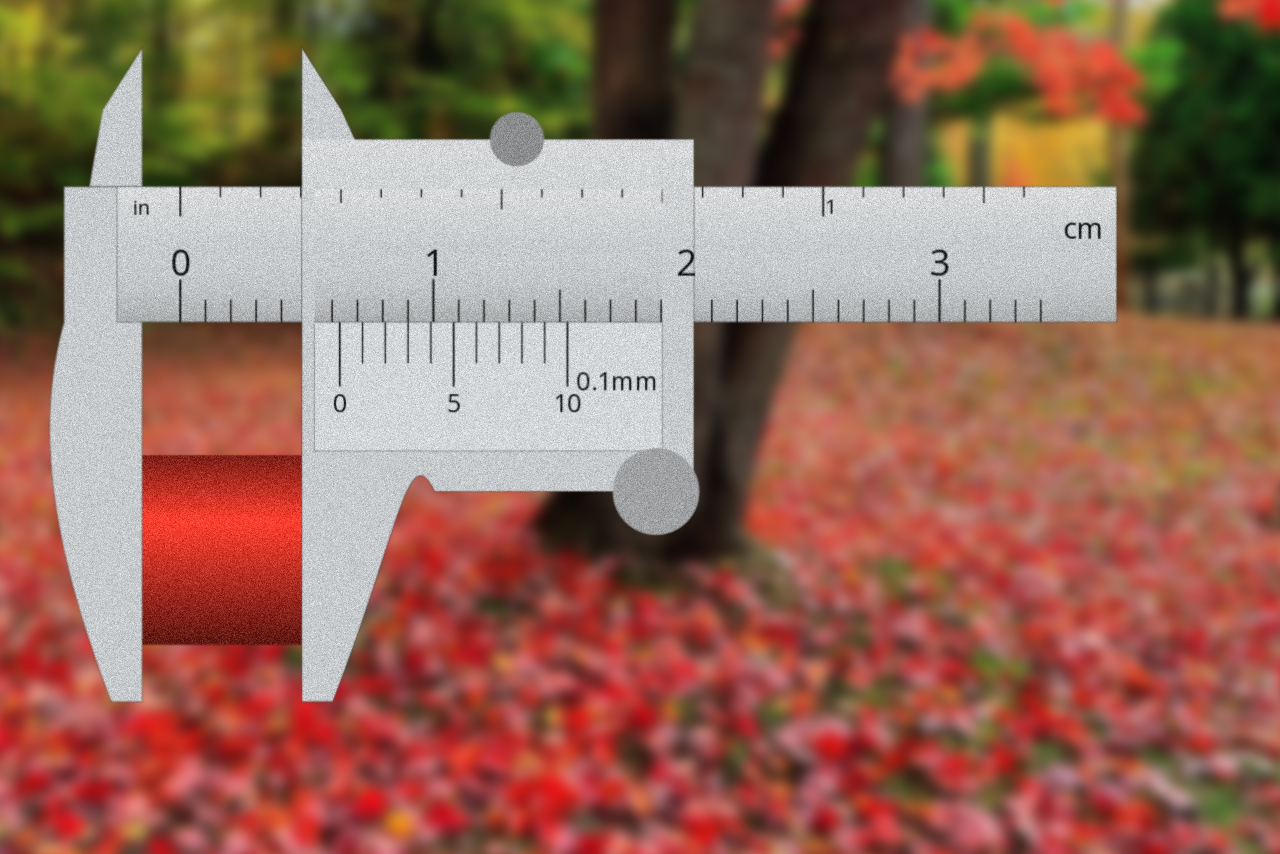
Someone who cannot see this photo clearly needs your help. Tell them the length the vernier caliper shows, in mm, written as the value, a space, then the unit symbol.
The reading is 6.3 mm
